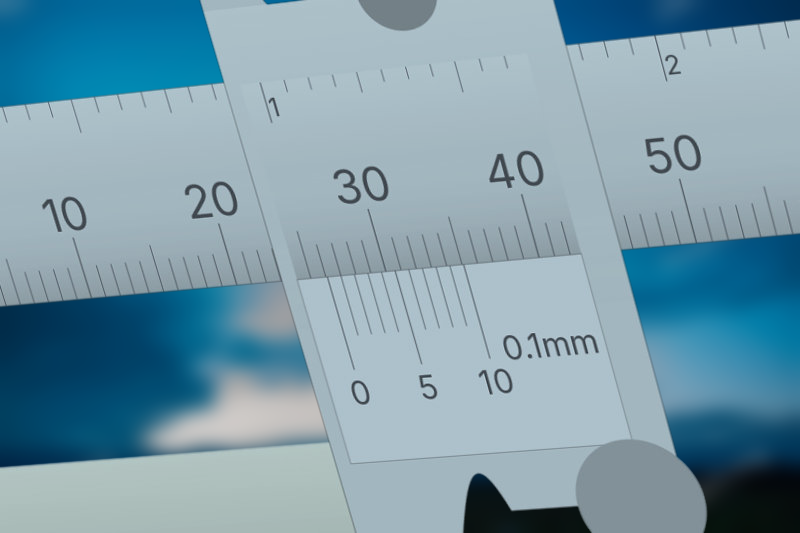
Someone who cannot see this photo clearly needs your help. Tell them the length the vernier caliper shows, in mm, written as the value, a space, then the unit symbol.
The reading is 26.1 mm
